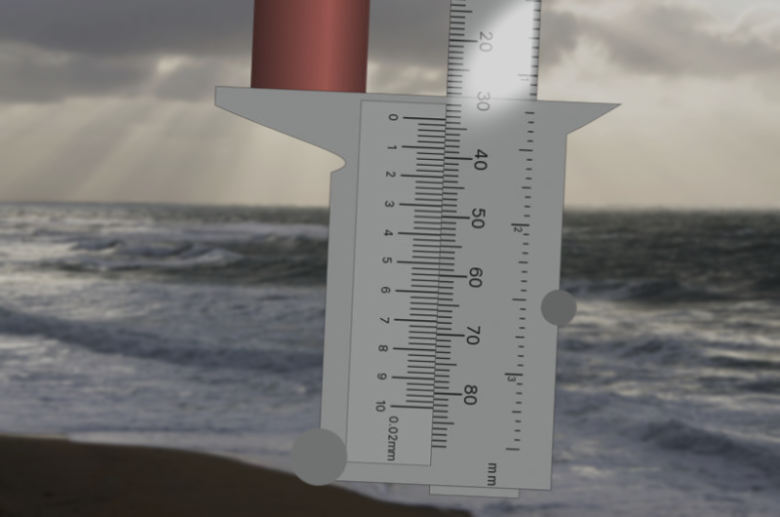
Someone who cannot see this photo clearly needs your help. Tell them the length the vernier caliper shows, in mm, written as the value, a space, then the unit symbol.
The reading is 33.5 mm
